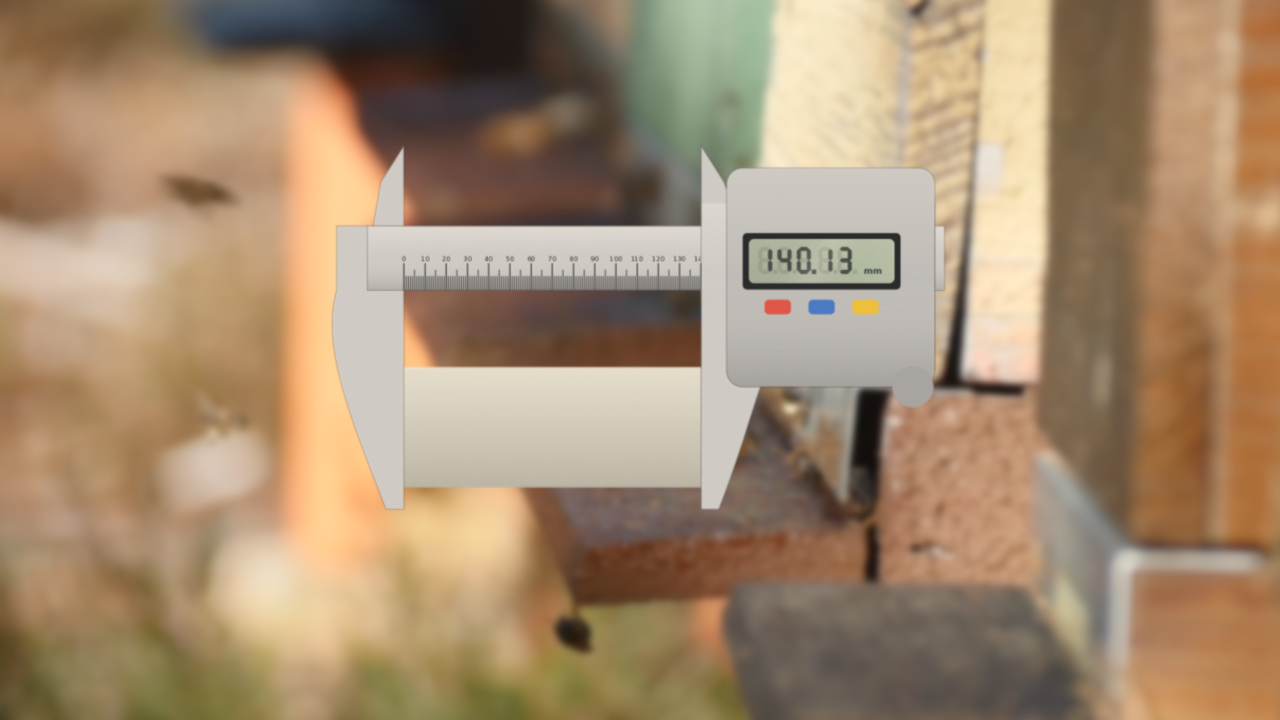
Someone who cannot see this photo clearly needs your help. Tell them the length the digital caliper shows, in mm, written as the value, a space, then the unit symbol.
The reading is 140.13 mm
